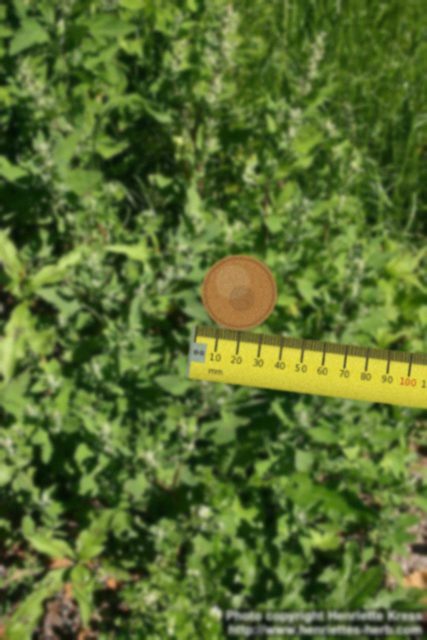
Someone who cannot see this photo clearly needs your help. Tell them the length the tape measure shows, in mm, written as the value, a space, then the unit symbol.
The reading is 35 mm
